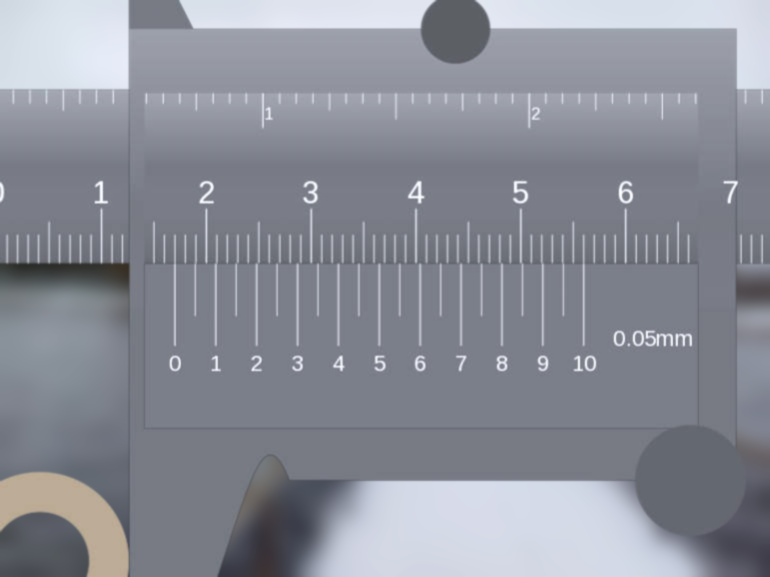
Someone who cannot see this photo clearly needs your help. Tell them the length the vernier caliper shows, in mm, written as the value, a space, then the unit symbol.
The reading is 17.0 mm
